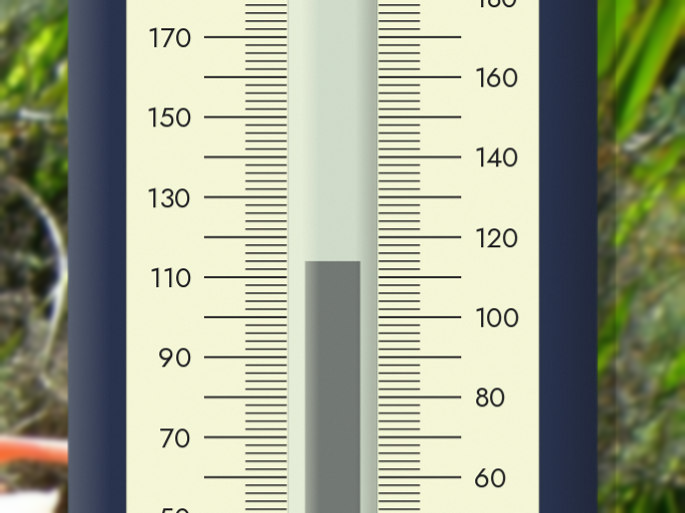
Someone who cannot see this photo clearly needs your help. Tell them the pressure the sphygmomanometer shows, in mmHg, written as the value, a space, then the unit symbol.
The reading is 114 mmHg
